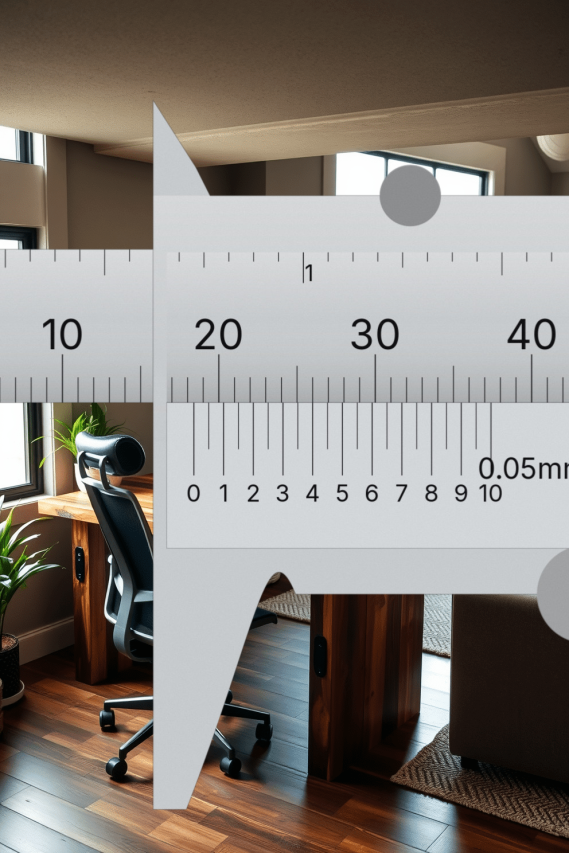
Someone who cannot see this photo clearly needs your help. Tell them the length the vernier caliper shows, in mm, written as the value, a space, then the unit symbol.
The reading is 18.4 mm
